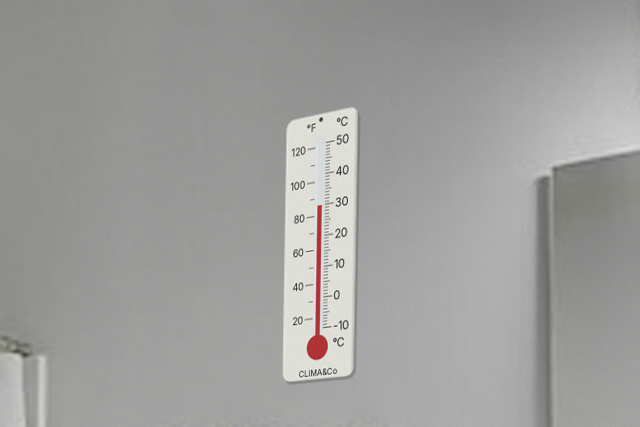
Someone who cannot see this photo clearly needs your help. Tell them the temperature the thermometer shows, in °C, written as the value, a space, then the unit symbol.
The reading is 30 °C
